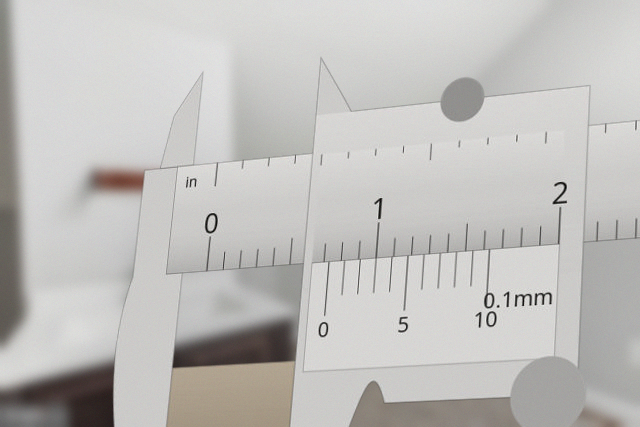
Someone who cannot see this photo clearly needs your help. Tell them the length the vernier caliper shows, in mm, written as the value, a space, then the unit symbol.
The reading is 7.3 mm
